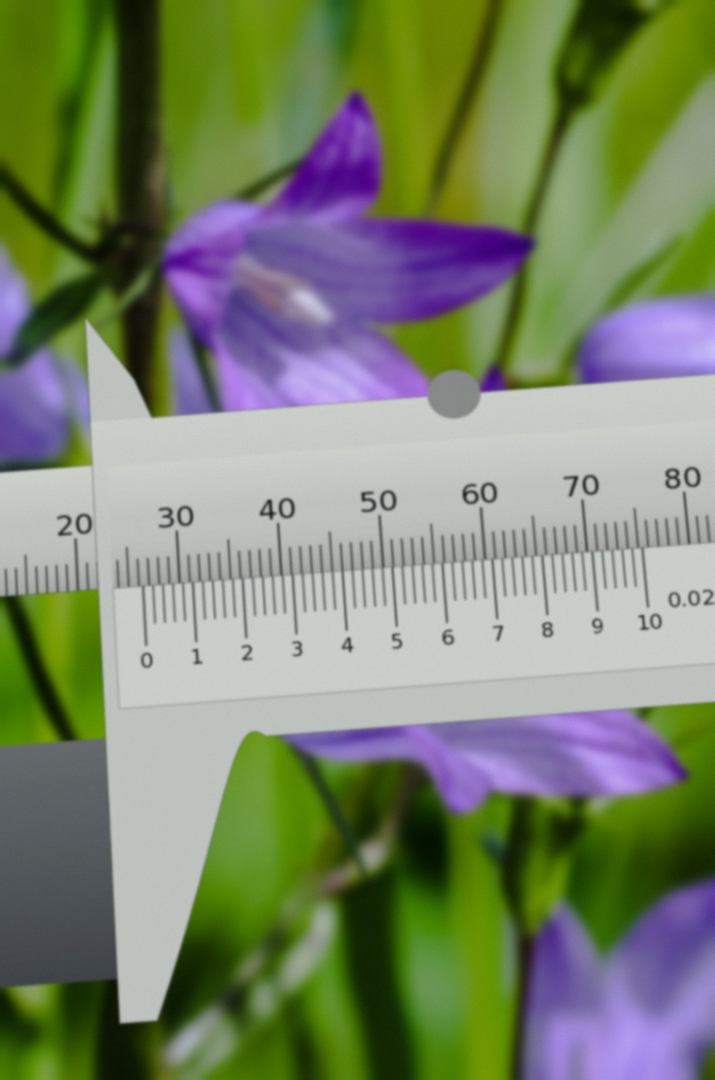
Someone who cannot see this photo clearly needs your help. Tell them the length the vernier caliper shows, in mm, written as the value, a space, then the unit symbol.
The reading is 26.4 mm
